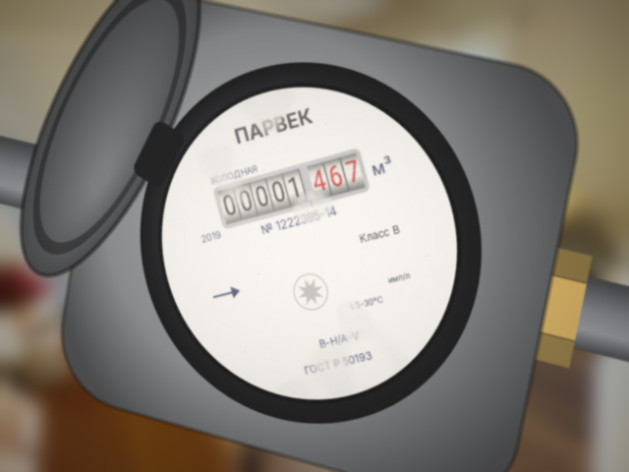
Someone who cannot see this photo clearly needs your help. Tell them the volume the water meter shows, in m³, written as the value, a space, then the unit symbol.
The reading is 1.467 m³
